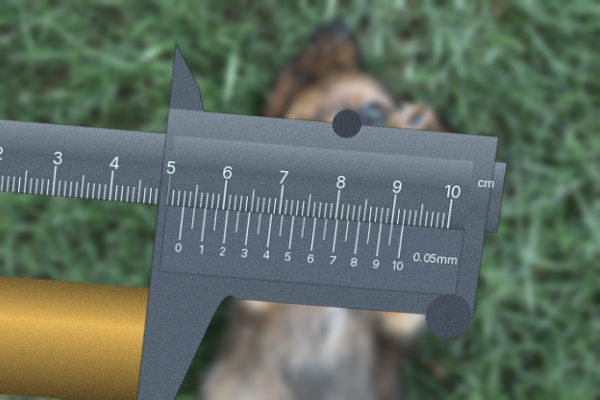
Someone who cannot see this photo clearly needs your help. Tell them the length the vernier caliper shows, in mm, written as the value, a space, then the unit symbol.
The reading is 53.0 mm
